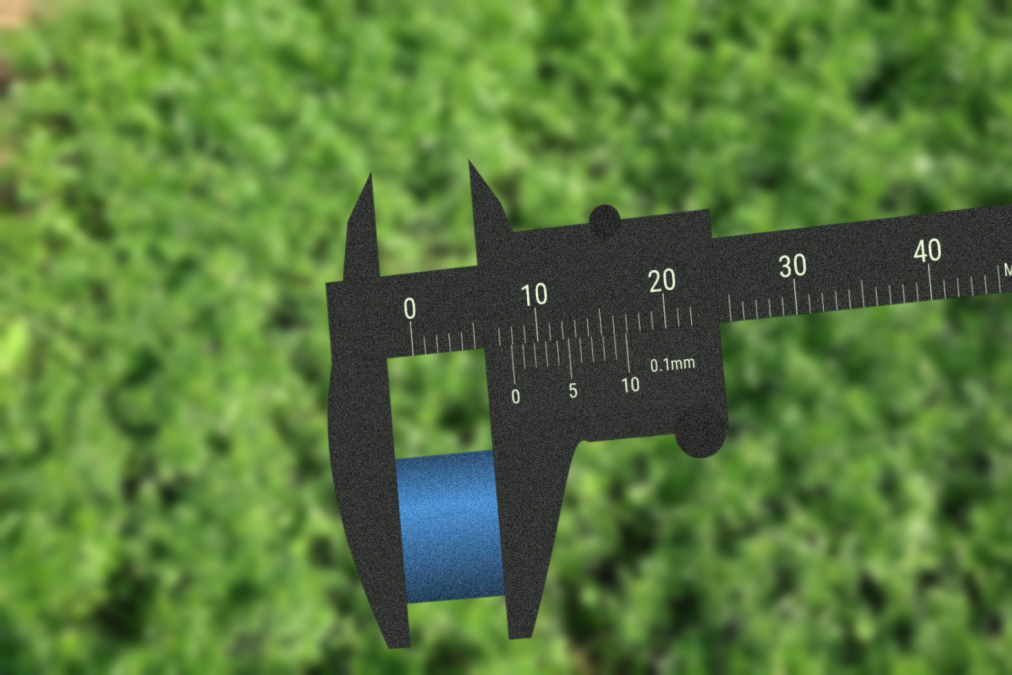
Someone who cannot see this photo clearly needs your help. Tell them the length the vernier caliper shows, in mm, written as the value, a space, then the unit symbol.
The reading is 7.9 mm
